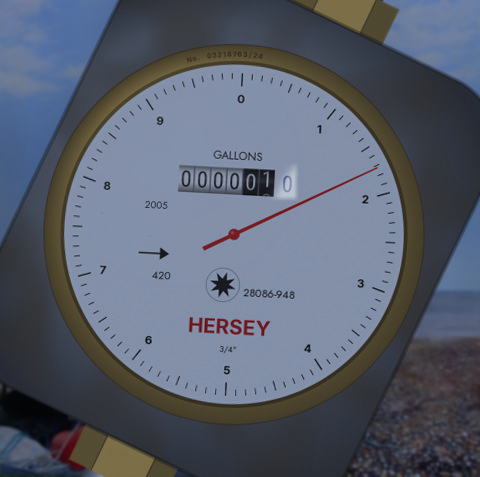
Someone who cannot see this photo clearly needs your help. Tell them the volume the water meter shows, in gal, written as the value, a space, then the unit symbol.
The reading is 11.7 gal
